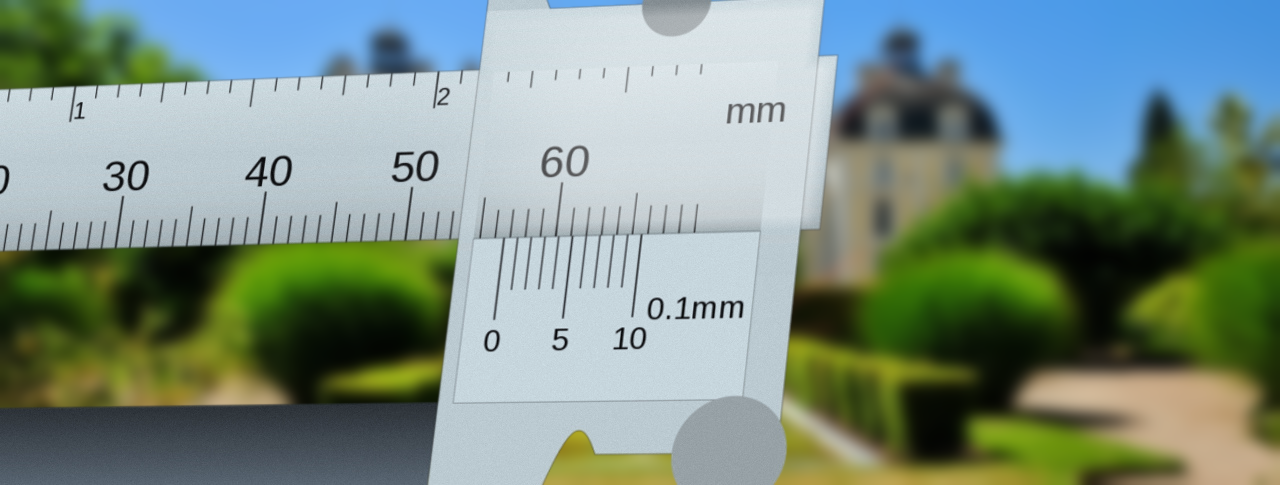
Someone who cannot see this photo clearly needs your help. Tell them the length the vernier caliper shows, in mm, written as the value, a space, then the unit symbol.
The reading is 56.6 mm
